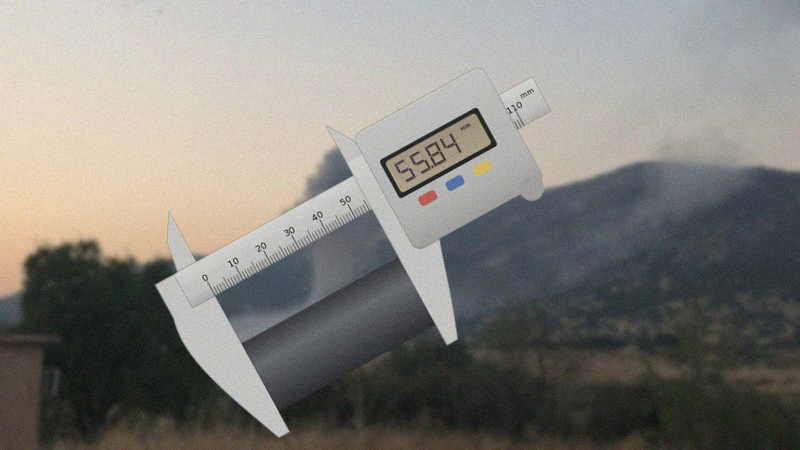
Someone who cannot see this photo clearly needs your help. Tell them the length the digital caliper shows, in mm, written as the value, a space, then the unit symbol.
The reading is 55.84 mm
